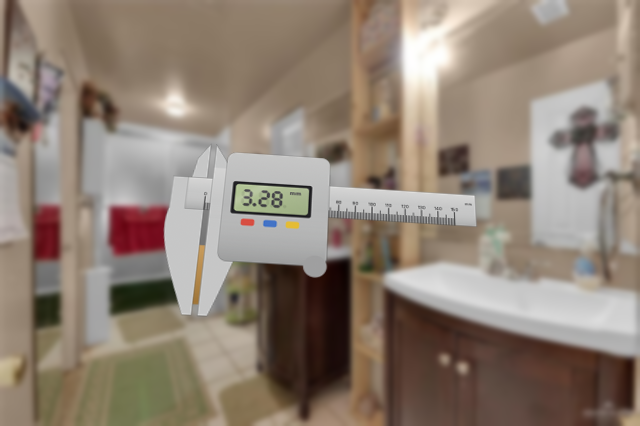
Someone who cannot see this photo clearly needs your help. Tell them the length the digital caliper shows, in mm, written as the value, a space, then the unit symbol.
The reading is 3.28 mm
